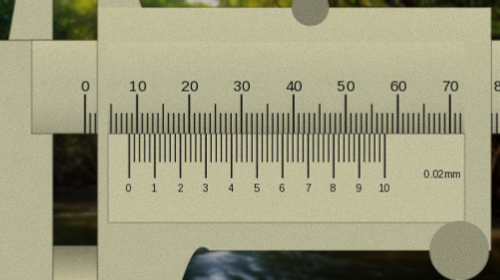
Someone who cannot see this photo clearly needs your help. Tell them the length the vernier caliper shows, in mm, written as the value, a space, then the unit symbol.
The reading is 8.5 mm
